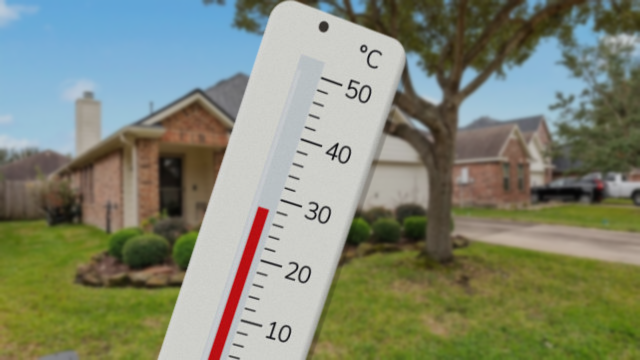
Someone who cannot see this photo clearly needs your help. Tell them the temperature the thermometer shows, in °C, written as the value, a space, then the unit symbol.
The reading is 28 °C
